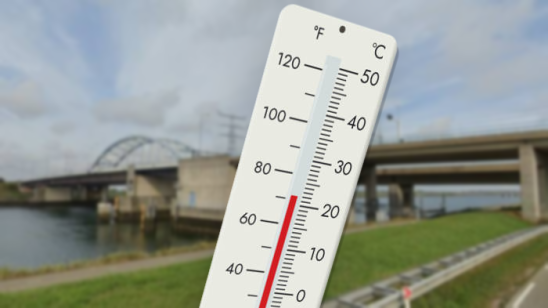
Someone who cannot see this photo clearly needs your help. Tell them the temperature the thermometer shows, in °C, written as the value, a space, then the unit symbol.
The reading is 22 °C
